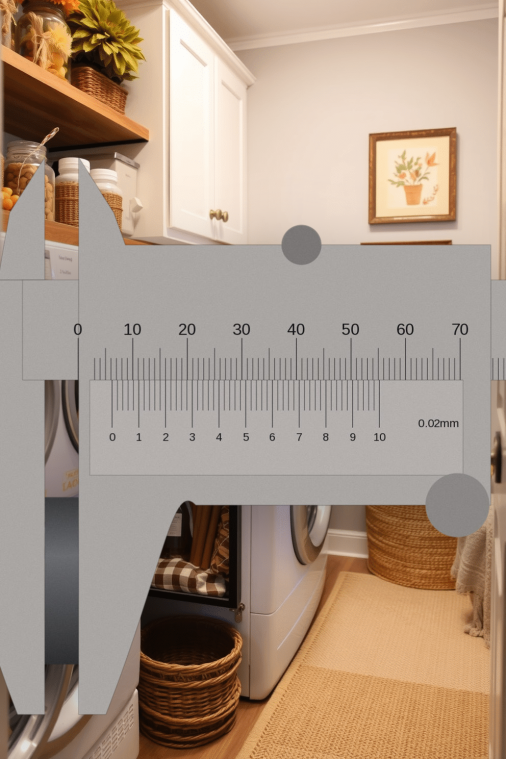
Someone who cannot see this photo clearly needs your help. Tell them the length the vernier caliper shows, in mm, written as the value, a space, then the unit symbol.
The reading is 6.2 mm
